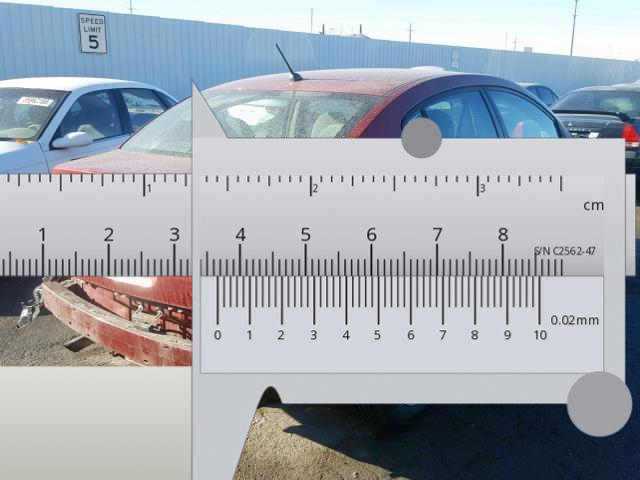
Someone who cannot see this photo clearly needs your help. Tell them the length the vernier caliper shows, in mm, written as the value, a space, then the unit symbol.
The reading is 36.6 mm
